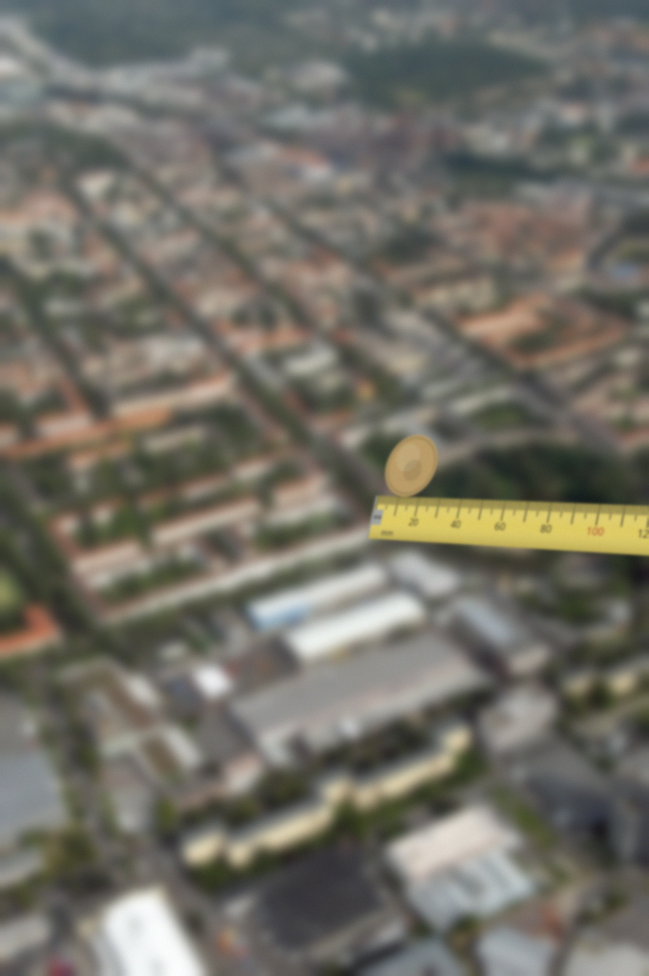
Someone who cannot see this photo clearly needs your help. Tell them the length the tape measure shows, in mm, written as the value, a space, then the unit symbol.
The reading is 25 mm
